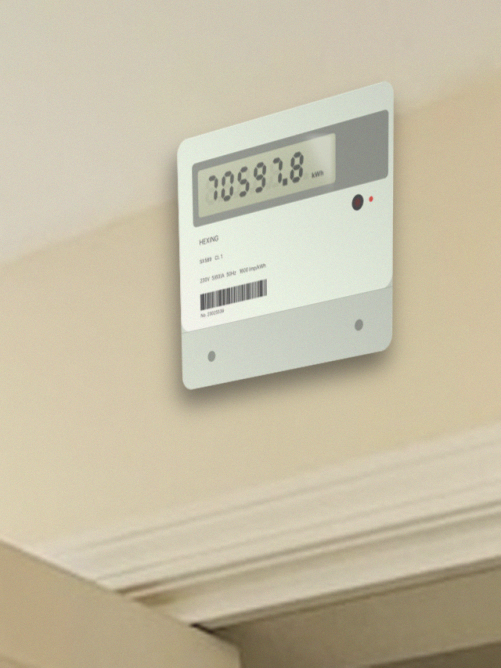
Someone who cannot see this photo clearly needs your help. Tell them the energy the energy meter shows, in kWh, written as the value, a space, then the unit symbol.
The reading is 70597.8 kWh
